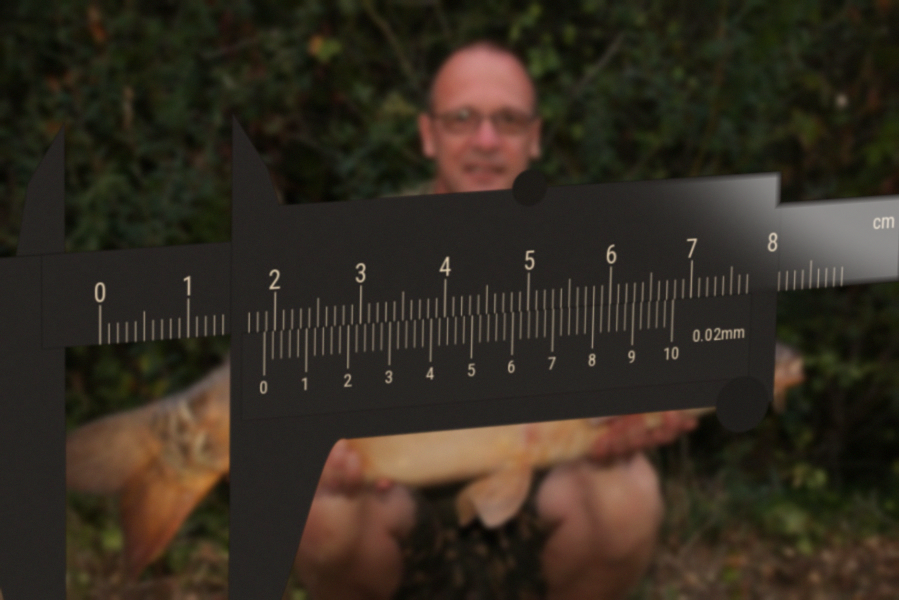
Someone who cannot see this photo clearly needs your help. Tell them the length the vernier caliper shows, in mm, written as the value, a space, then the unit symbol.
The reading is 18.8 mm
